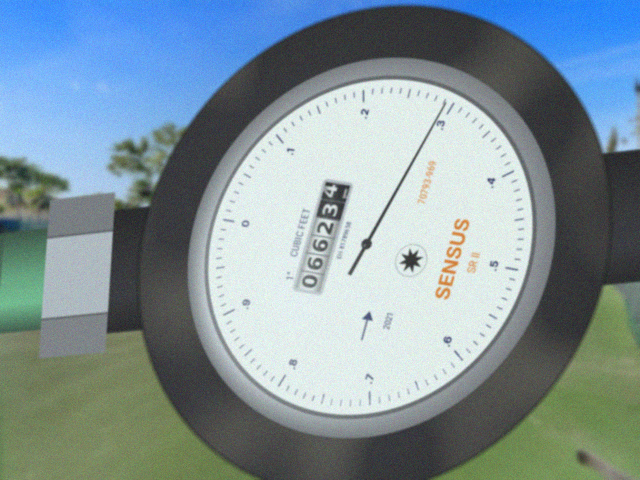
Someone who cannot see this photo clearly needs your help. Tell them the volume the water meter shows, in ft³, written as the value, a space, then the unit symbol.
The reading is 66234.29 ft³
